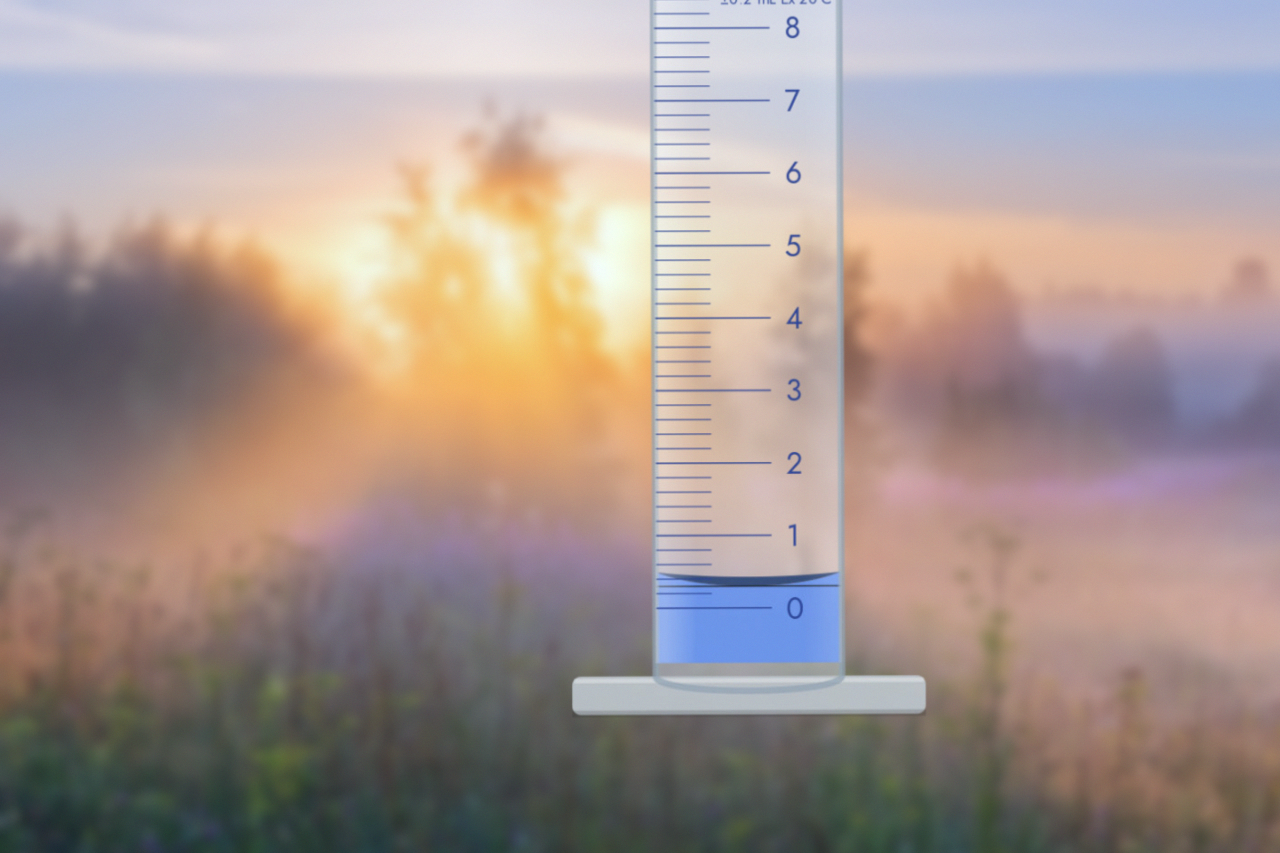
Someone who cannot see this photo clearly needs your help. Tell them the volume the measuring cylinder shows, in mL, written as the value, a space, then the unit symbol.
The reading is 0.3 mL
